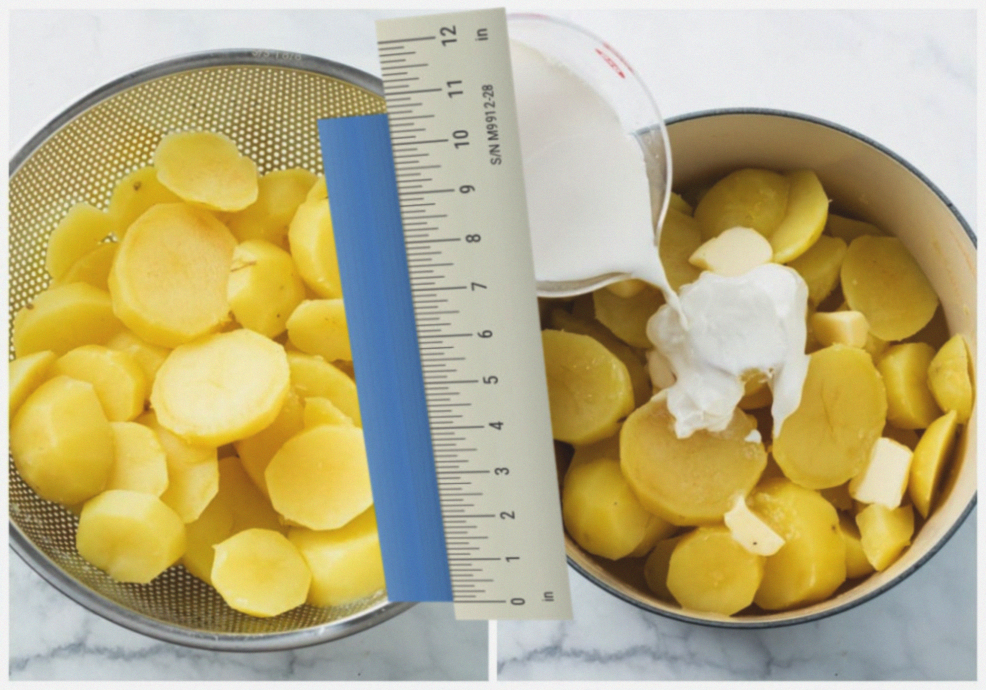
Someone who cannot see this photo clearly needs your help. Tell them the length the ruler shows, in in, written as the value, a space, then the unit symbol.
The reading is 10.625 in
